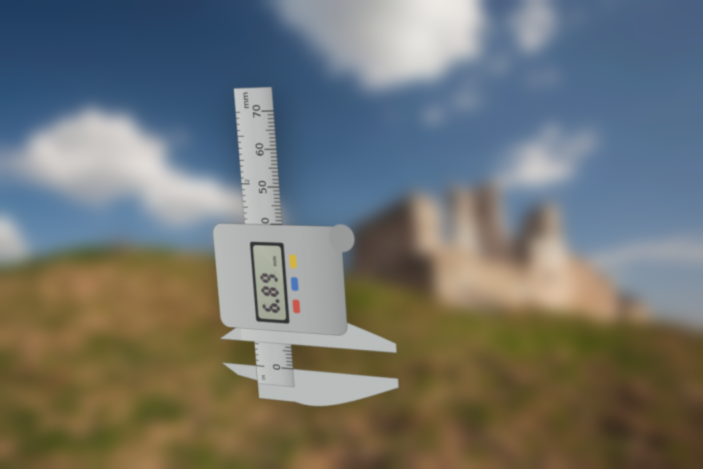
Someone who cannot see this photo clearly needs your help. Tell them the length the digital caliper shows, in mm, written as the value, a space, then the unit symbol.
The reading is 6.89 mm
